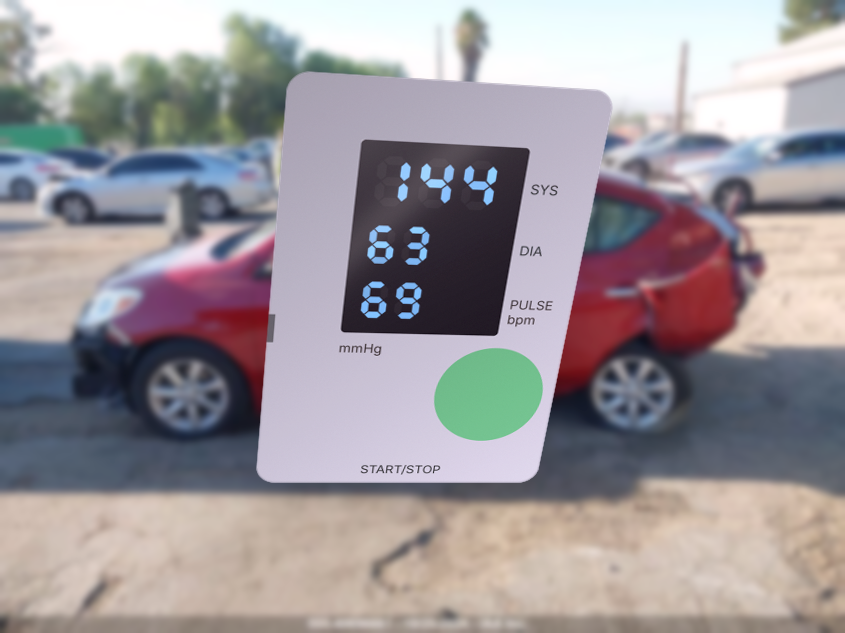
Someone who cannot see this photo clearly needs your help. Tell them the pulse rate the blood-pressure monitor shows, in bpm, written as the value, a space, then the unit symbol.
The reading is 69 bpm
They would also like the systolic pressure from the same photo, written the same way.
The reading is 144 mmHg
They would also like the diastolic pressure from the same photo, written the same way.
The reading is 63 mmHg
